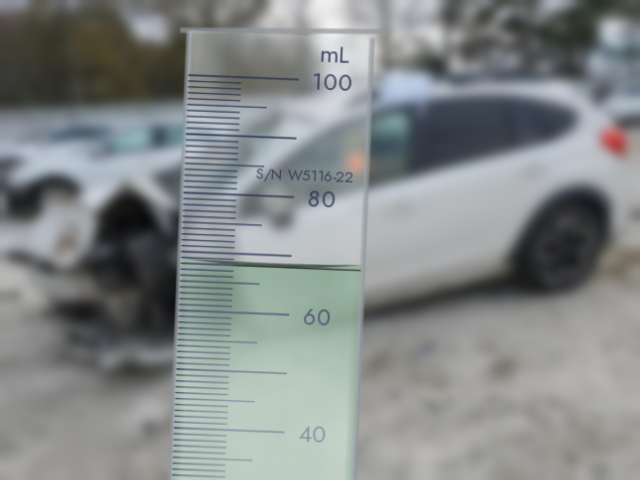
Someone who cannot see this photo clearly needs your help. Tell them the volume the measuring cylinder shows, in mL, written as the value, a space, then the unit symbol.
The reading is 68 mL
